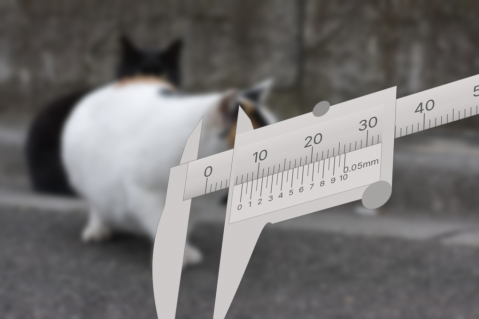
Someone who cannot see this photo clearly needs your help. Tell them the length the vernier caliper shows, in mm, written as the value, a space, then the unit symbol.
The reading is 7.2 mm
